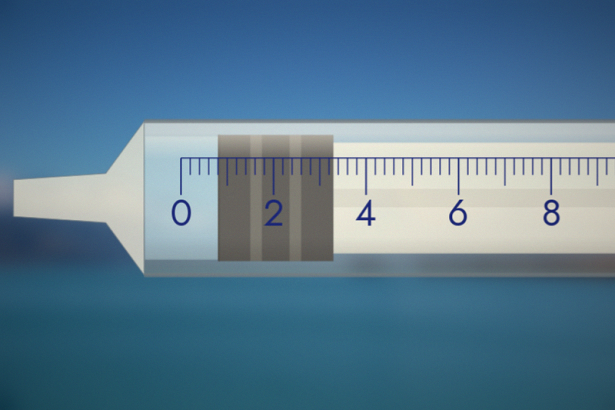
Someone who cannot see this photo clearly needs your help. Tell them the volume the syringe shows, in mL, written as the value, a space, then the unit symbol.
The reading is 0.8 mL
